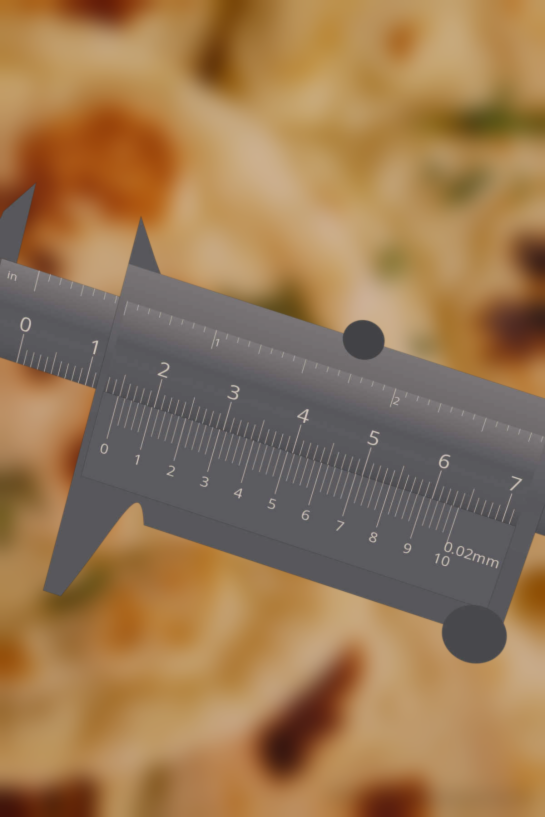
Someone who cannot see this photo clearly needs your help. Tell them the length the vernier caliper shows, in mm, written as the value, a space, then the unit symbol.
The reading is 14.8 mm
